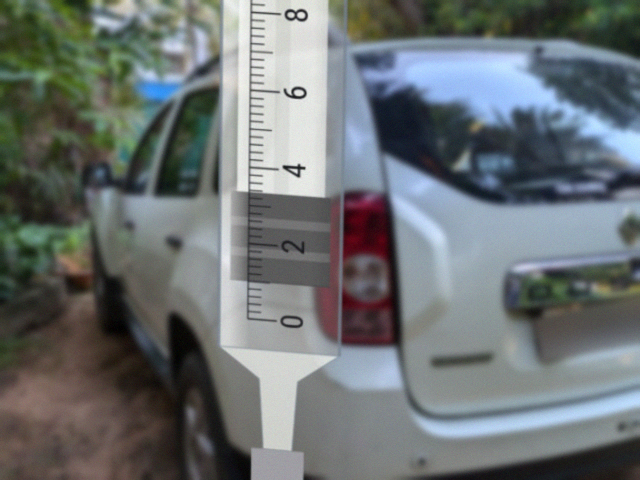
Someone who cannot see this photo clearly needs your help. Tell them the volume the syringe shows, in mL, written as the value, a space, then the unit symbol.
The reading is 1 mL
